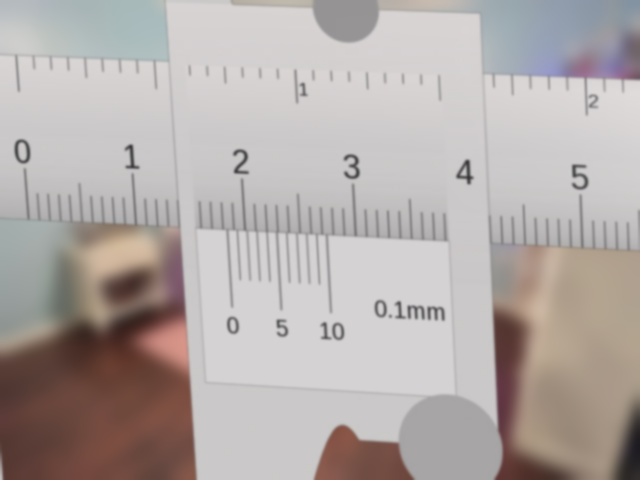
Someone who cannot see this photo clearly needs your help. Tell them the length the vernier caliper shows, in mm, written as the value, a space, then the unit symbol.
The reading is 18.4 mm
